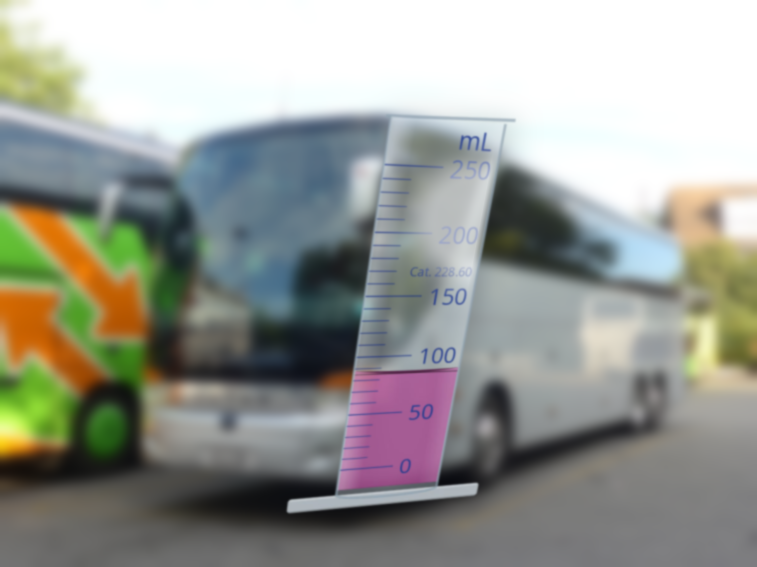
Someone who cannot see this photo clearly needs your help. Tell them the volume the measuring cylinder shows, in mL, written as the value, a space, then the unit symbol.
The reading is 85 mL
